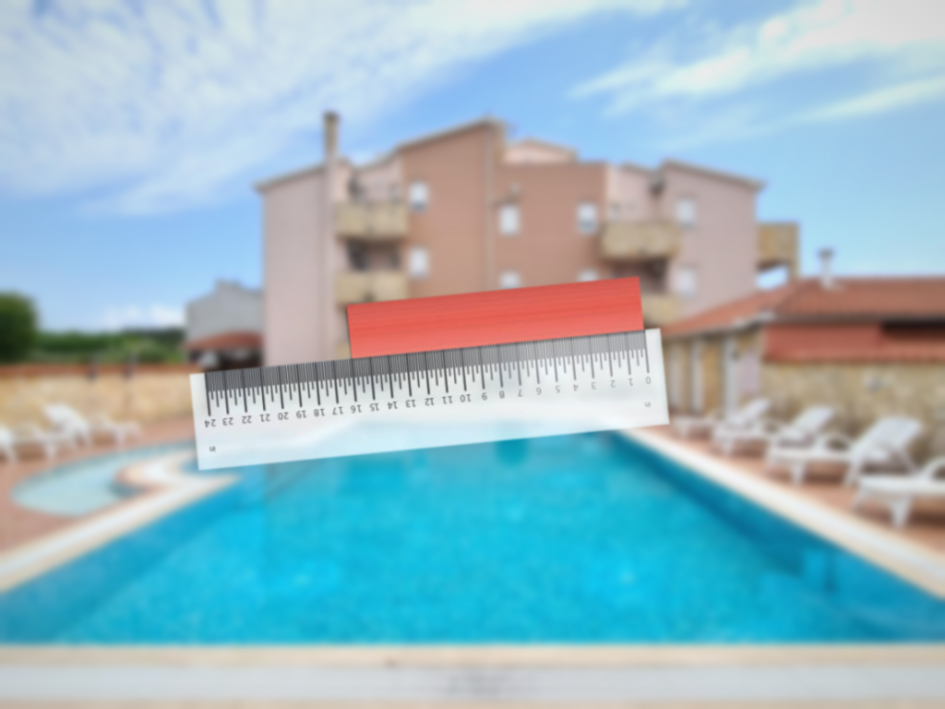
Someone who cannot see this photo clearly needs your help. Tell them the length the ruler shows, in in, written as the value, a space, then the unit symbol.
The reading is 16 in
